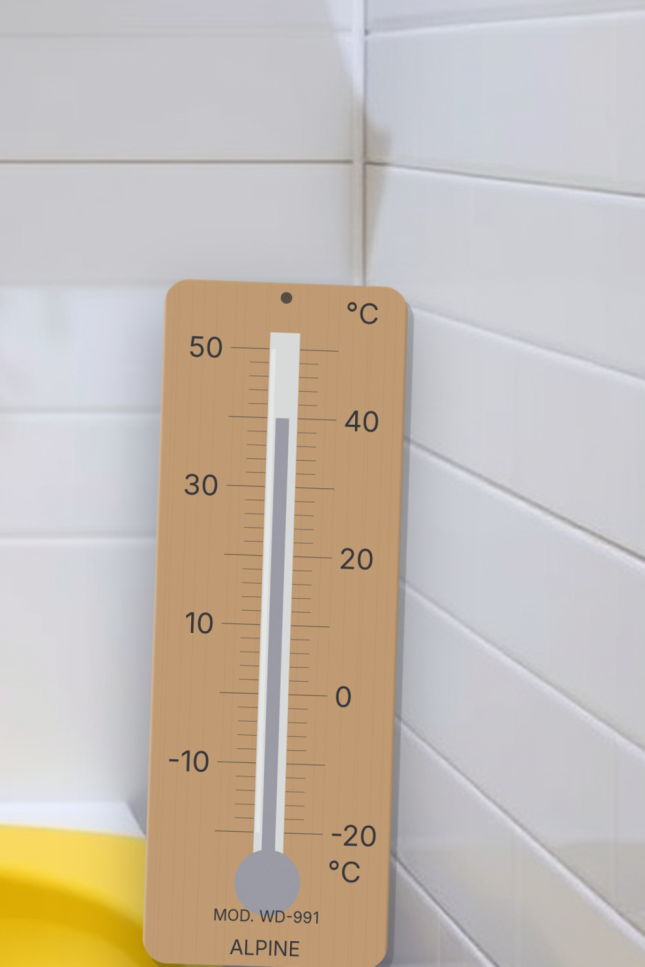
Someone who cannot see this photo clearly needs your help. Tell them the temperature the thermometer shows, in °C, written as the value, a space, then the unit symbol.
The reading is 40 °C
